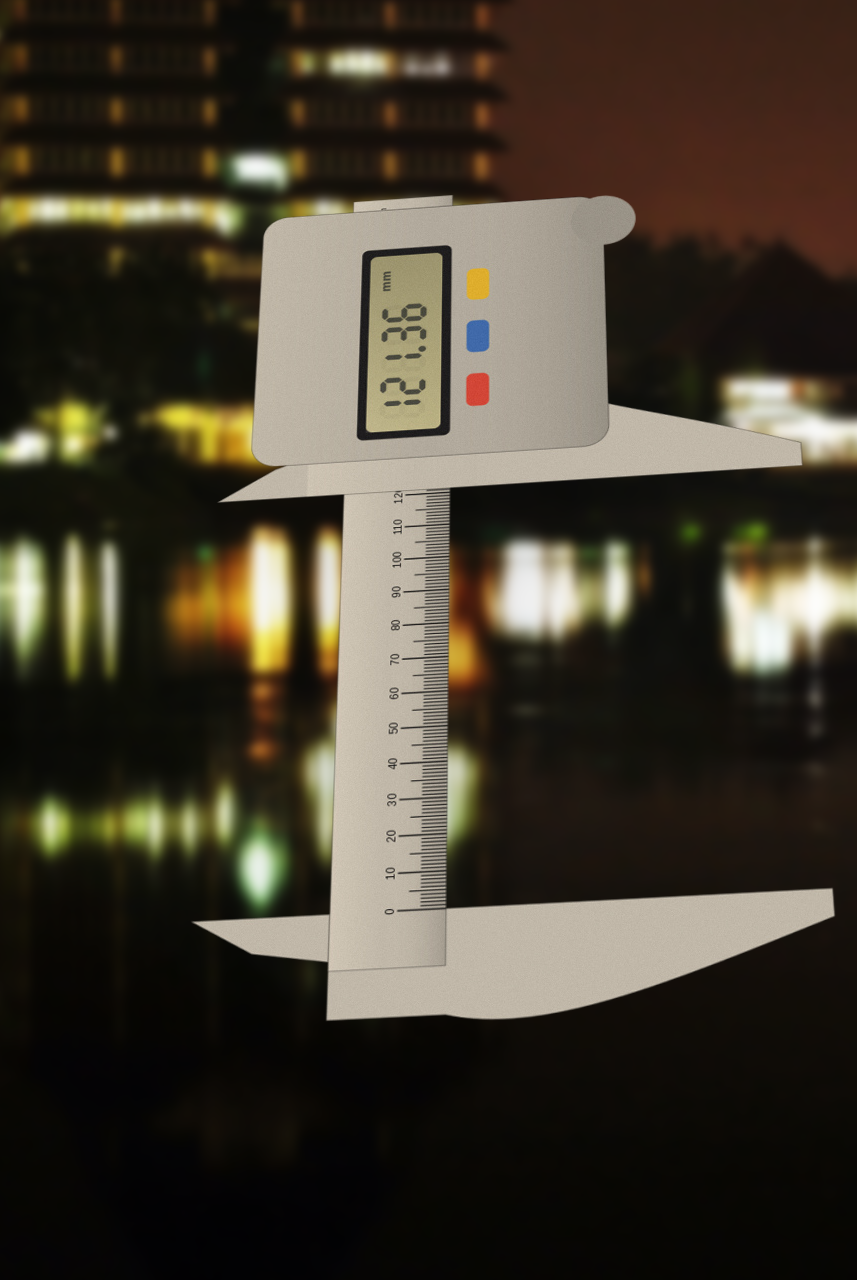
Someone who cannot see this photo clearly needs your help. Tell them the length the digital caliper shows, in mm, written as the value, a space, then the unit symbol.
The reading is 121.36 mm
